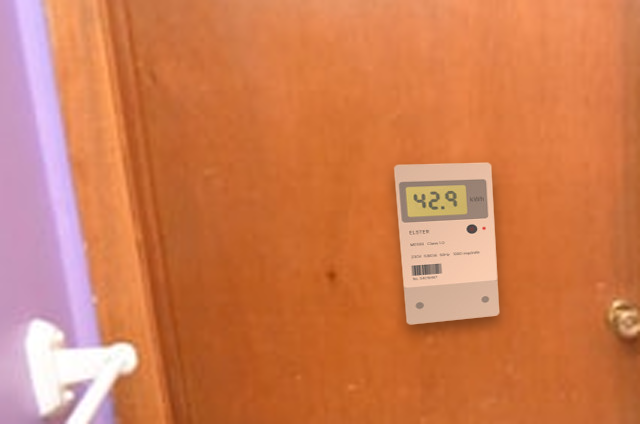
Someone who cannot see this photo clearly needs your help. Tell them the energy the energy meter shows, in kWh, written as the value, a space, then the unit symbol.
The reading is 42.9 kWh
